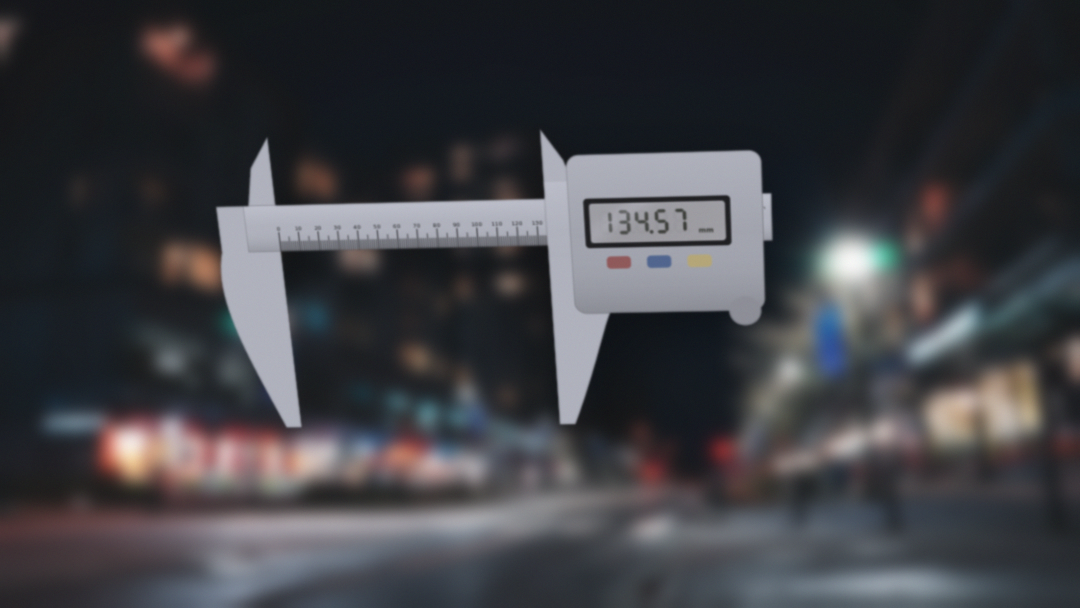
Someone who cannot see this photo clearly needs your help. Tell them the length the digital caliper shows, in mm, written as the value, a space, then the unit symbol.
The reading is 134.57 mm
